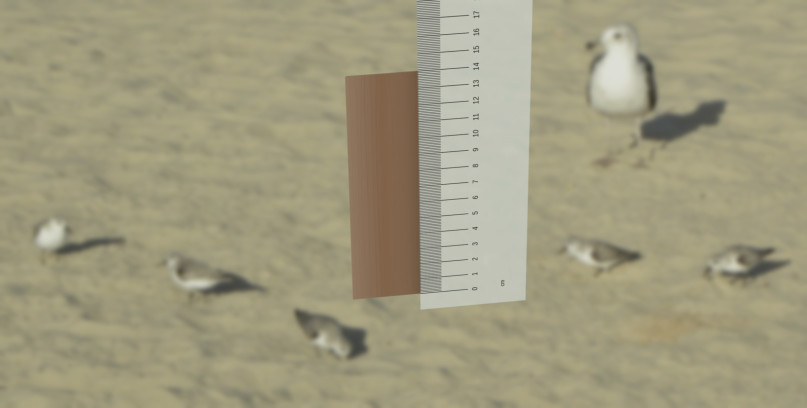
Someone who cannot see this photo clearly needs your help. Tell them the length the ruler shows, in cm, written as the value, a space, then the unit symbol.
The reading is 14 cm
